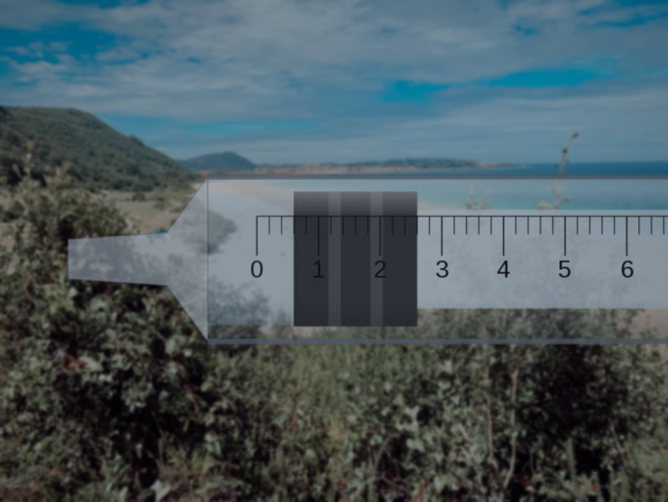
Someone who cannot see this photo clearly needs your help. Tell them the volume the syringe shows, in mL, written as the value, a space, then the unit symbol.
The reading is 0.6 mL
